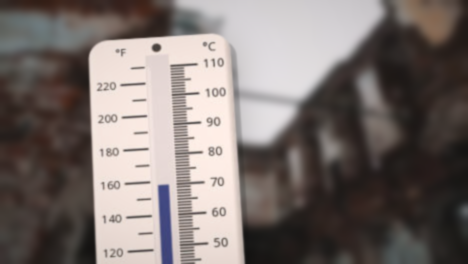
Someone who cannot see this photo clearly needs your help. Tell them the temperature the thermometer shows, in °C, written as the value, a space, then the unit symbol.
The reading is 70 °C
